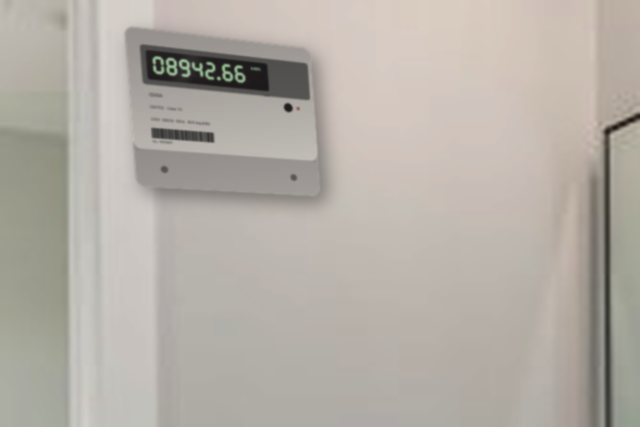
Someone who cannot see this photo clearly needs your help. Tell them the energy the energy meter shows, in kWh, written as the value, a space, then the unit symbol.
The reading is 8942.66 kWh
